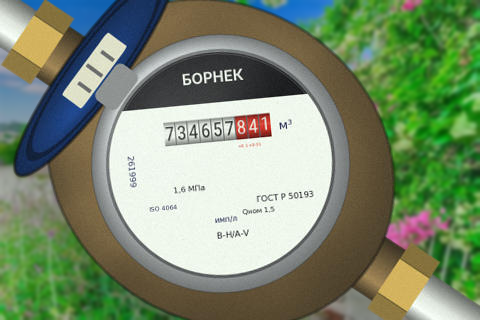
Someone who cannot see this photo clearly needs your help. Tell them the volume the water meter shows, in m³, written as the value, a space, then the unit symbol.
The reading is 734657.841 m³
